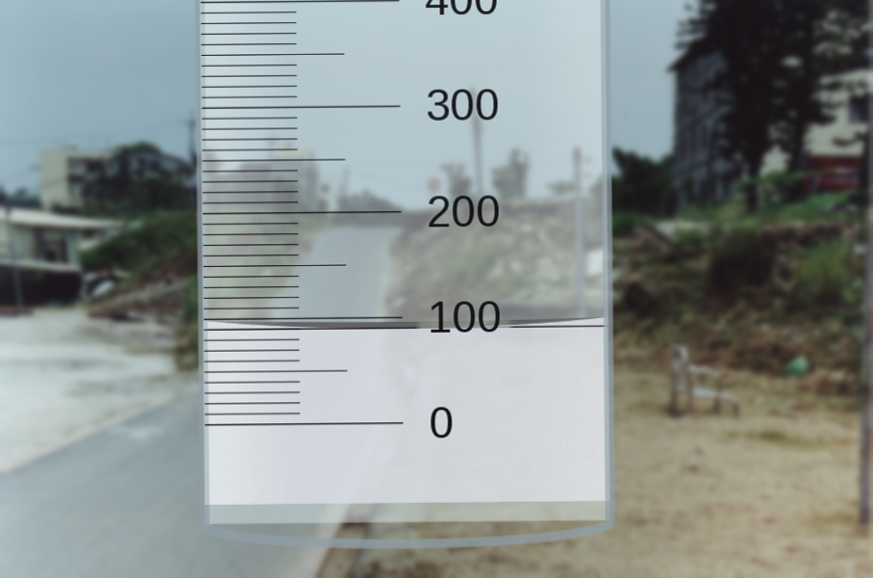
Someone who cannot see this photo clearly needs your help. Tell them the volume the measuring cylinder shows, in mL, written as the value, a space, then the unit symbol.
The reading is 90 mL
